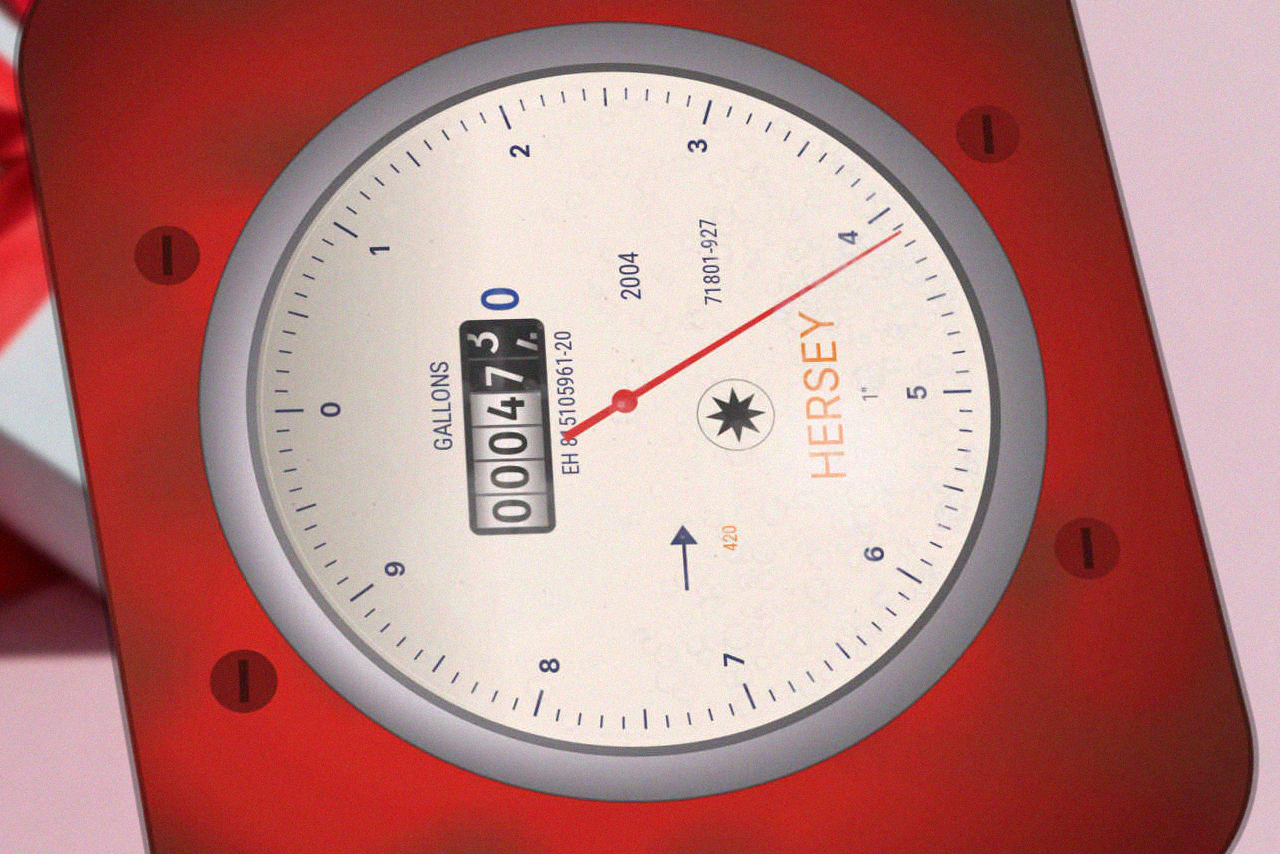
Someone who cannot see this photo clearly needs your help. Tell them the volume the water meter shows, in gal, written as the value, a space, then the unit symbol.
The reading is 4734.1 gal
